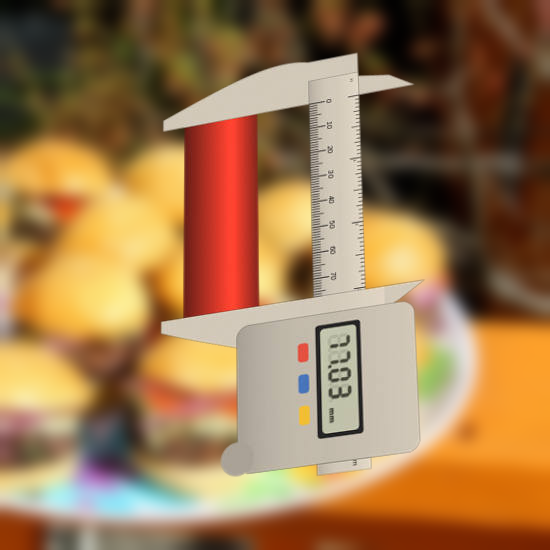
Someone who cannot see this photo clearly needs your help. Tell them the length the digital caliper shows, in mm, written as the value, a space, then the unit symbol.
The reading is 77.03 mm
